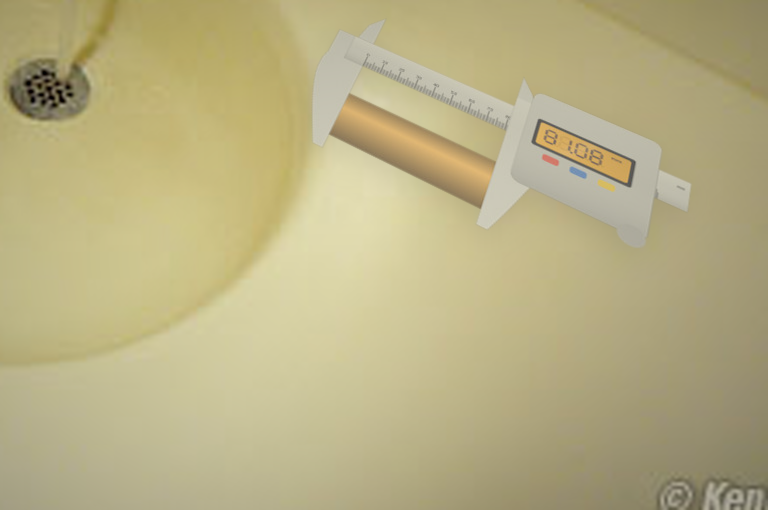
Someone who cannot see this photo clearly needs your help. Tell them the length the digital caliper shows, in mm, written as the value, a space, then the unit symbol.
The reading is 81.08 mm
